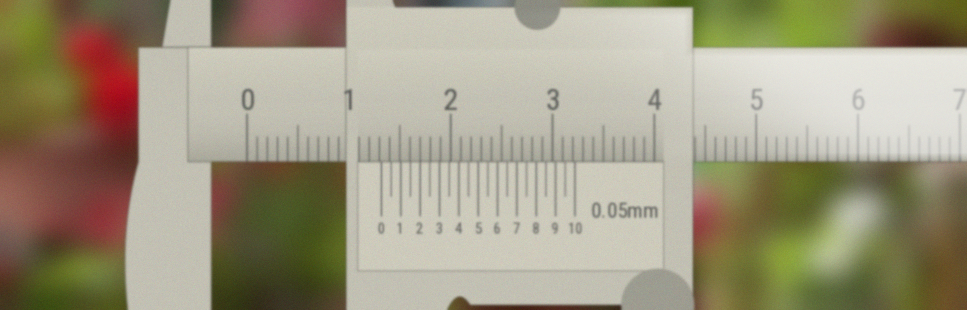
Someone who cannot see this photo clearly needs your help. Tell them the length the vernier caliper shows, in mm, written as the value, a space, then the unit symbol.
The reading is 13.2 mm
